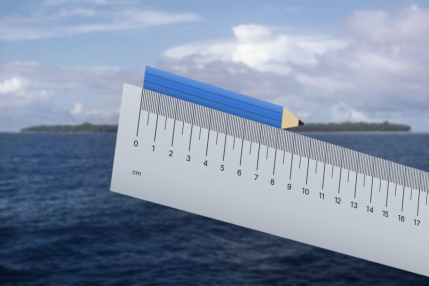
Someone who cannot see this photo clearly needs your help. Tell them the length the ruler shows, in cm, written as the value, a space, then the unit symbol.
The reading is 9.5 cm
